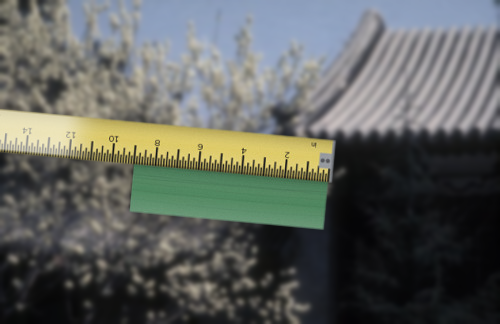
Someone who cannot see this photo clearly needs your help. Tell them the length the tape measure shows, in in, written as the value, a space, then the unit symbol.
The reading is 9 in
